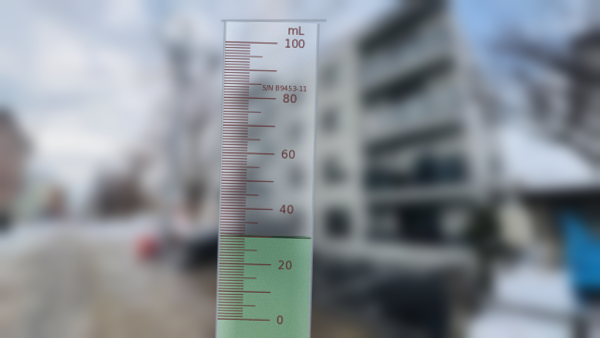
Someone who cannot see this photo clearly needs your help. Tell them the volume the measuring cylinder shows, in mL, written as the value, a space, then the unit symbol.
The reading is 30 mL
